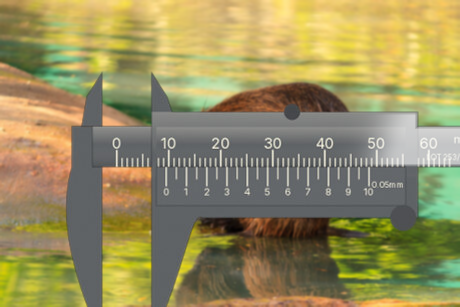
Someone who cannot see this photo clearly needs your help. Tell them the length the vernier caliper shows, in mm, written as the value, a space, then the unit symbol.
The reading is 9.5 mm
